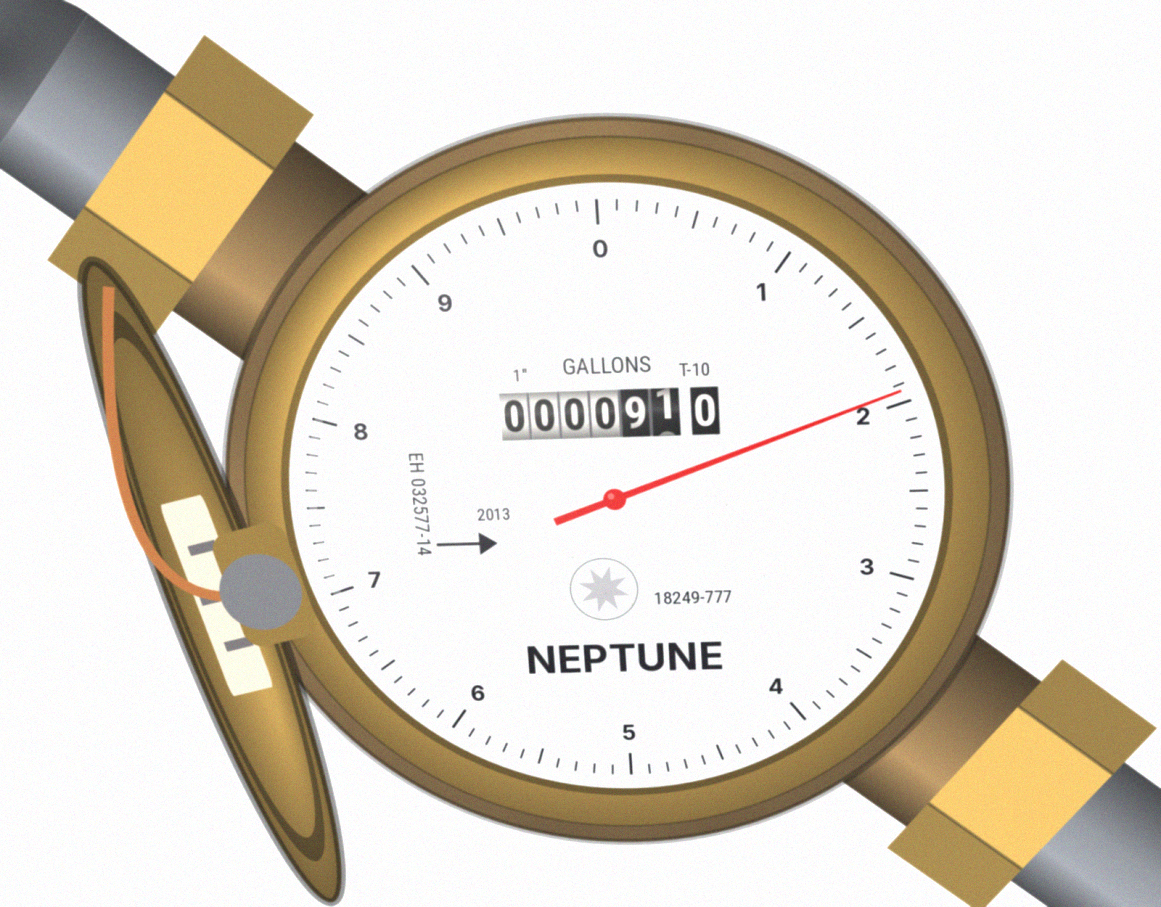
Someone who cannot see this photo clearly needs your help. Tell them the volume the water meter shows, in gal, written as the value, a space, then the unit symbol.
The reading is 911.9 gal
